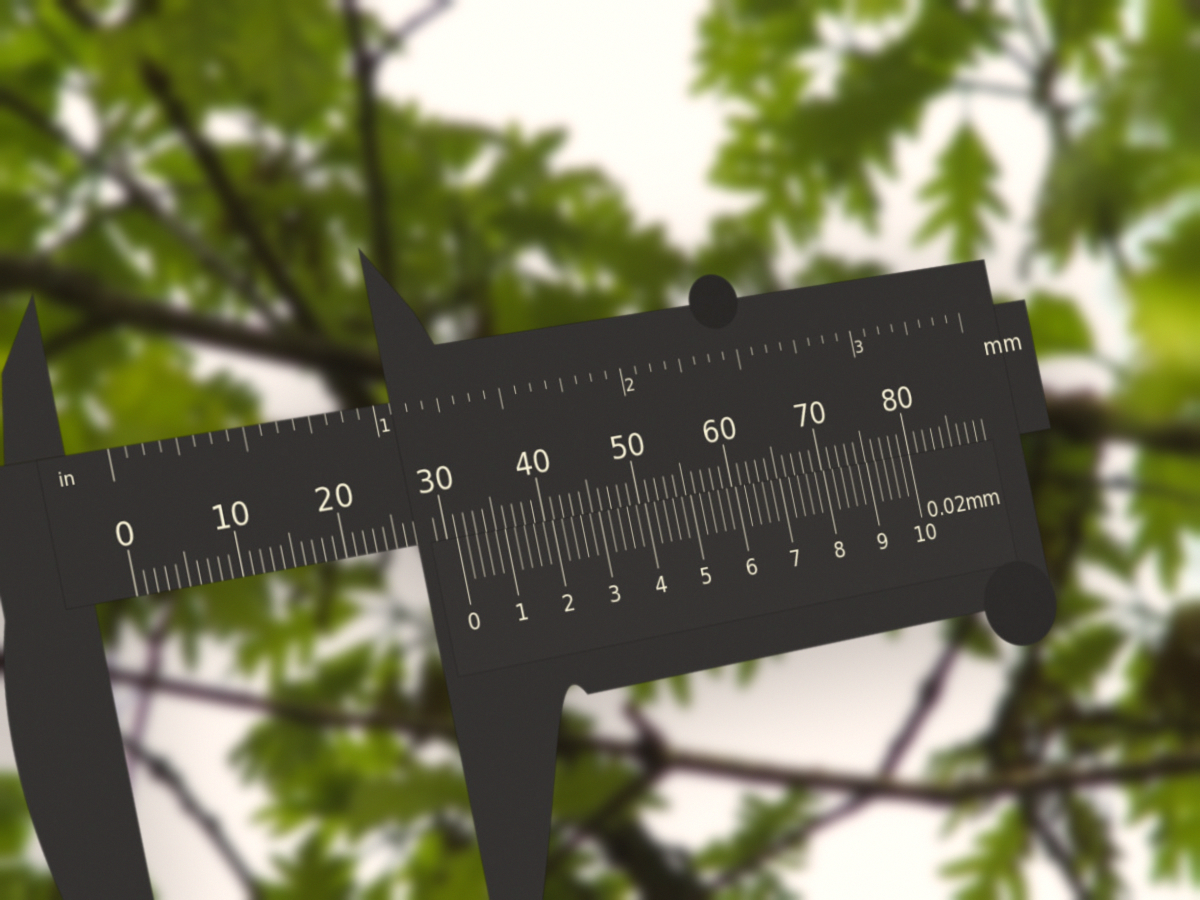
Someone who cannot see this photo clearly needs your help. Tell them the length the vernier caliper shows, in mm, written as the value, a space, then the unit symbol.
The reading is 31.0 mm
